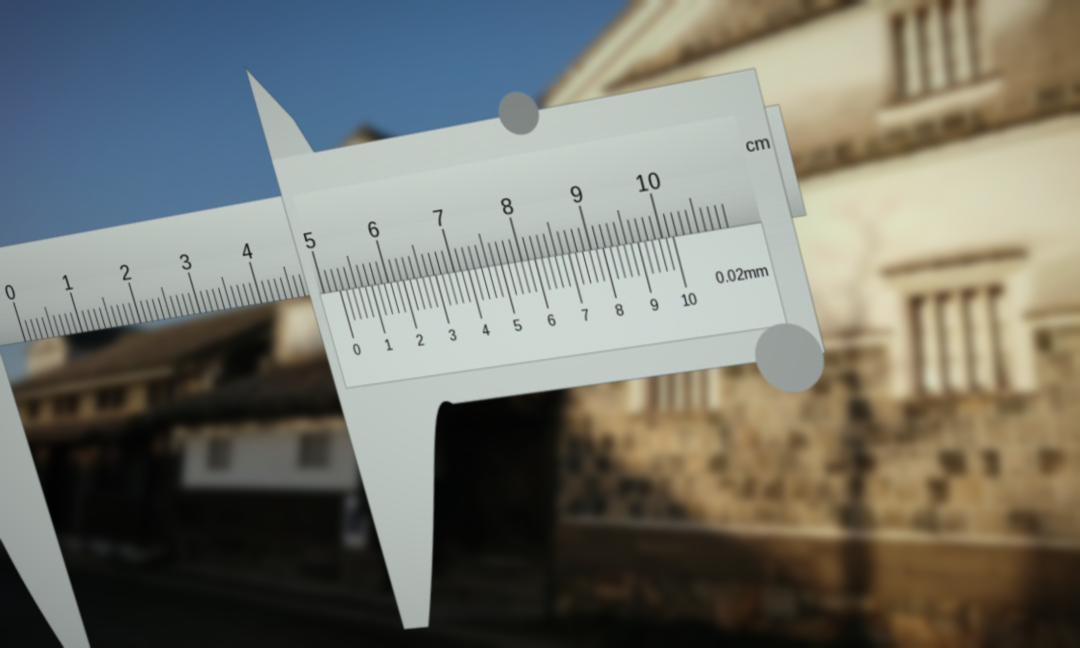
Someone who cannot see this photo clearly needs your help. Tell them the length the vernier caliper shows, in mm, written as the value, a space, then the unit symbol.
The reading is 52.5 mm
